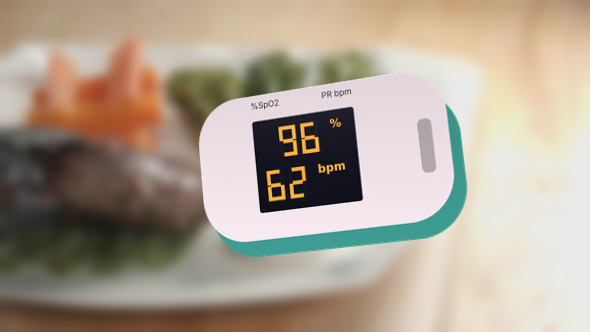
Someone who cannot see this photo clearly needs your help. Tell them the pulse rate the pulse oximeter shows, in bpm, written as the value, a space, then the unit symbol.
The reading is 62 bpm
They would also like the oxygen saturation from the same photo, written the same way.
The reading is 96 %
